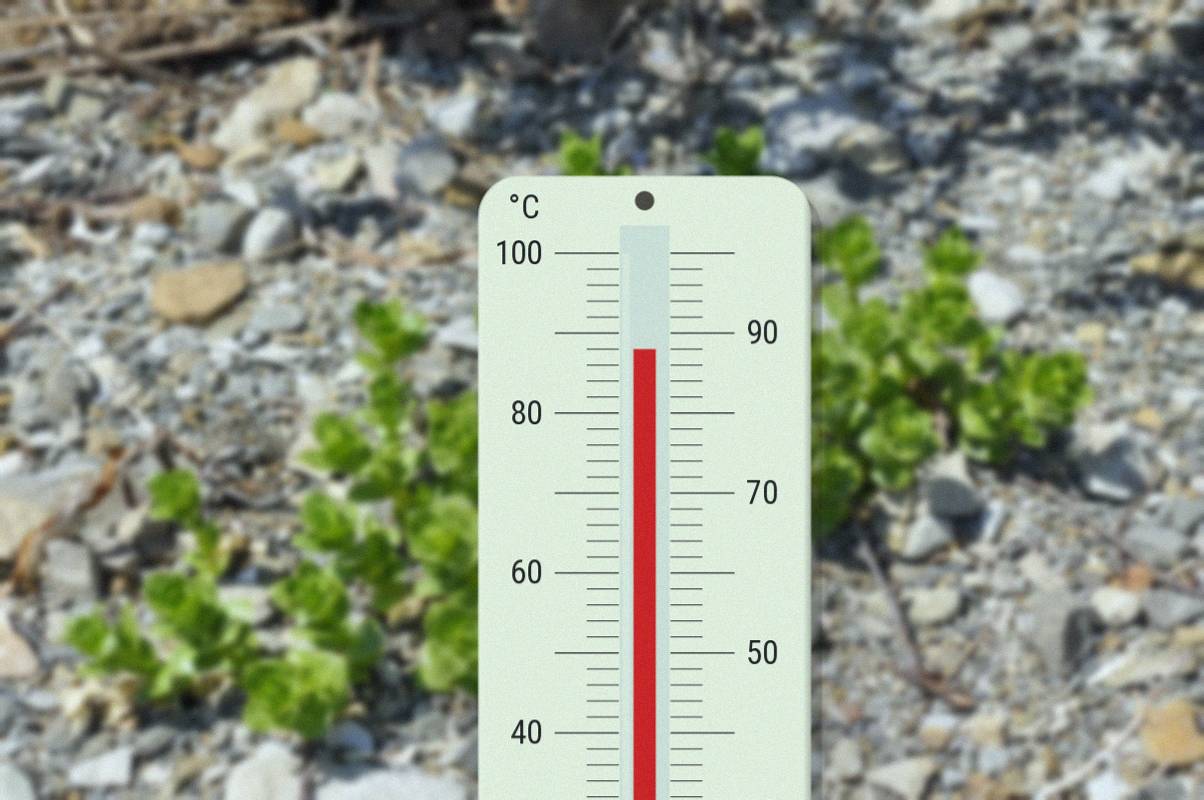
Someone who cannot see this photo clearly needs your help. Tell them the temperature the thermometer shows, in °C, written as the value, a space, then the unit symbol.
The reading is 88 °C
